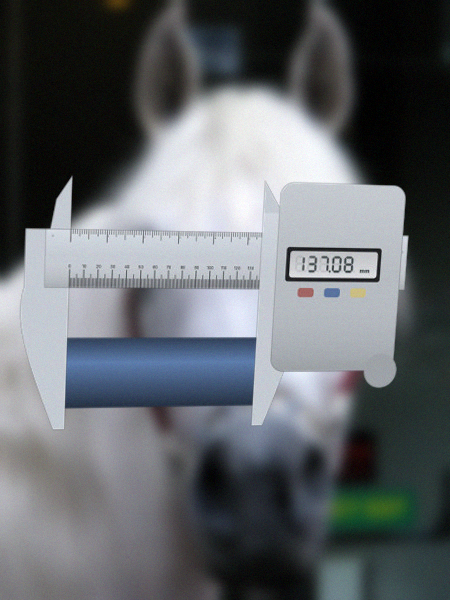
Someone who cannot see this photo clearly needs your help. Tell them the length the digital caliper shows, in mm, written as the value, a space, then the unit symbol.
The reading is 137.08 mm
